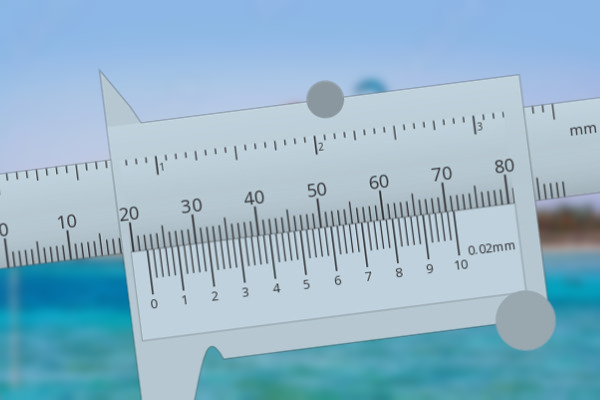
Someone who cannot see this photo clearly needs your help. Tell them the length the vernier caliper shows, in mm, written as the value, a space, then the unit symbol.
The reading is 22.2 mm
